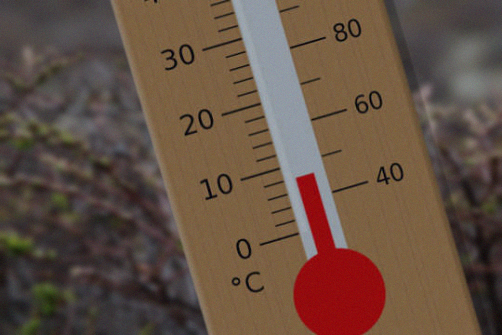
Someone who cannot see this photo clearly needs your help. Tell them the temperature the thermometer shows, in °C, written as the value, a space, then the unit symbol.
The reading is 8 °C
